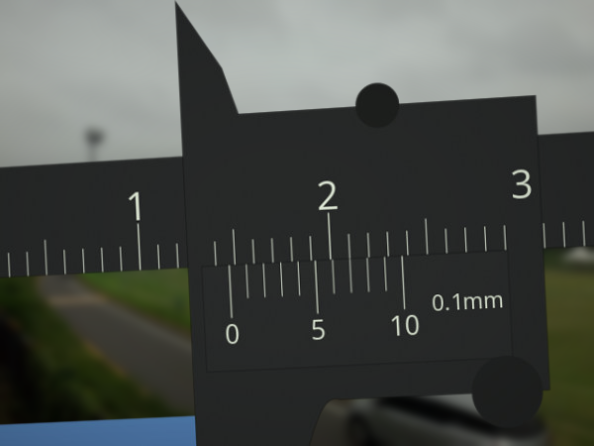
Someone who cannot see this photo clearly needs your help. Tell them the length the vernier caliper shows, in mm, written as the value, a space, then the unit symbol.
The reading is 14.7 mm
